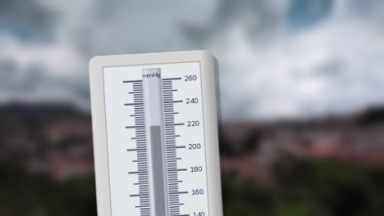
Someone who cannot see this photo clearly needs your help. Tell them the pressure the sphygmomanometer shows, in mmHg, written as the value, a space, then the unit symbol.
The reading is 220 mmHg
